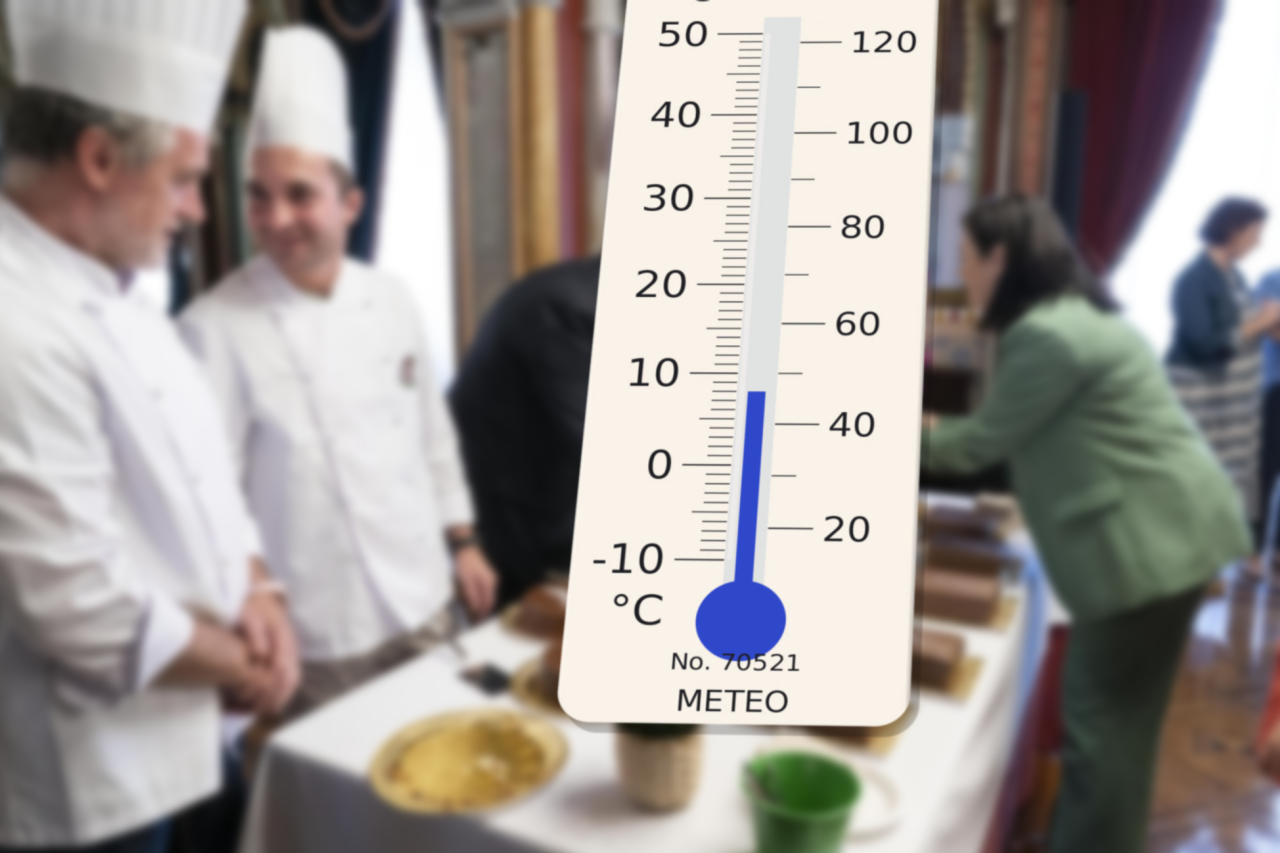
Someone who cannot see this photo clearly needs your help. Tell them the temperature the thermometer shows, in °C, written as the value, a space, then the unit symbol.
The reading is 8 °C
